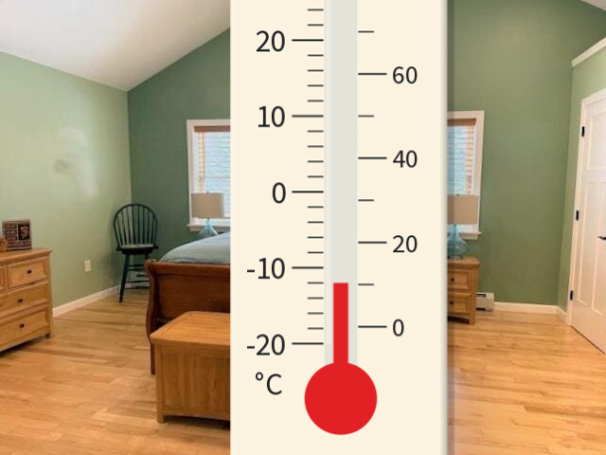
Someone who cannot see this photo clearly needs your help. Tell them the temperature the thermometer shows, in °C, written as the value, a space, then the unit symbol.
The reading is -12 °C
